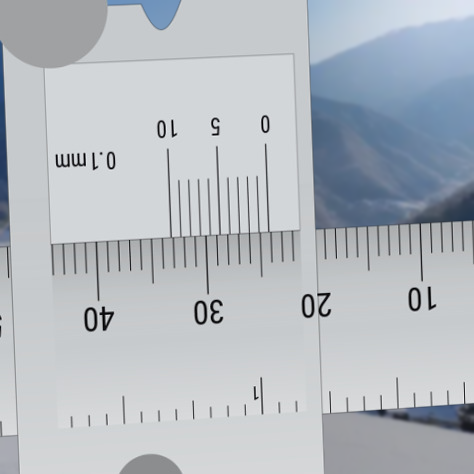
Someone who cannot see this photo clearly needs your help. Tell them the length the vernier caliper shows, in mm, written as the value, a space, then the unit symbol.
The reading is 24.2 mm
